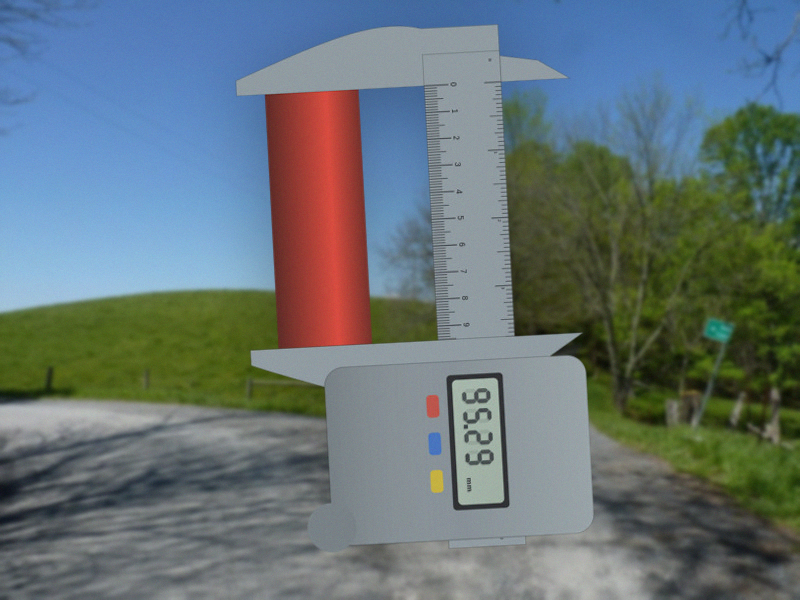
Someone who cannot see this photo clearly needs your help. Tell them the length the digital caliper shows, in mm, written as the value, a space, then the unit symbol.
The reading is 95.29 mm
